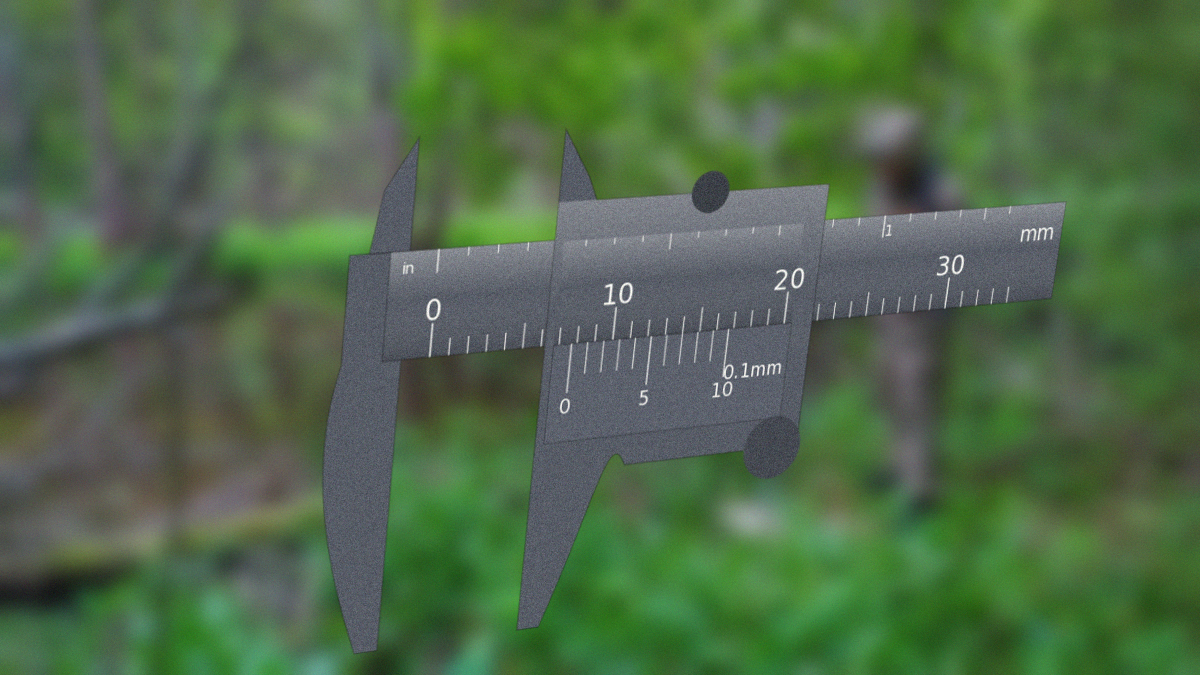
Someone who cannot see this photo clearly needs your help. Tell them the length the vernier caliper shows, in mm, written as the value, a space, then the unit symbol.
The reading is 7.7 mm
